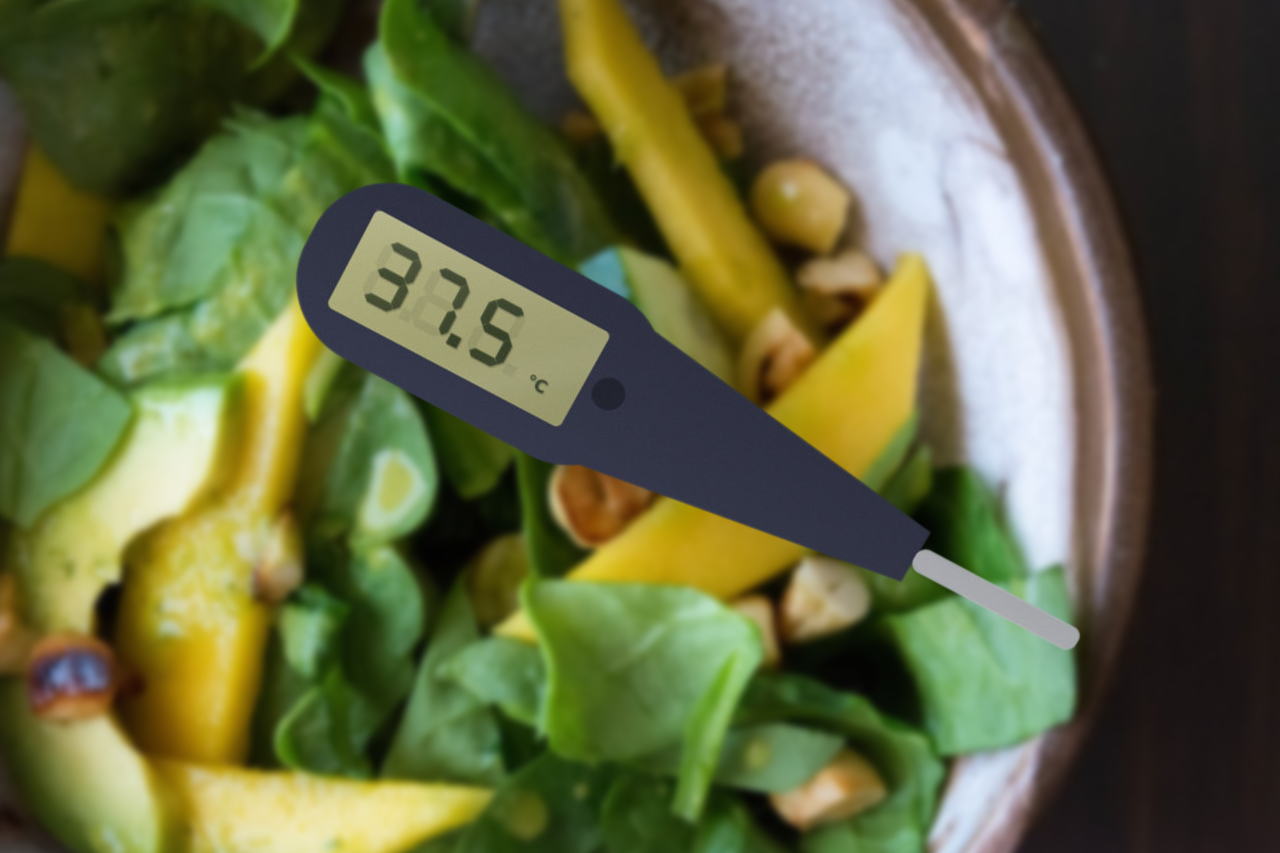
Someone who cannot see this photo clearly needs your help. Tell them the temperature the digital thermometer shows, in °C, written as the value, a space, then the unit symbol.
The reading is 37.5 °C
